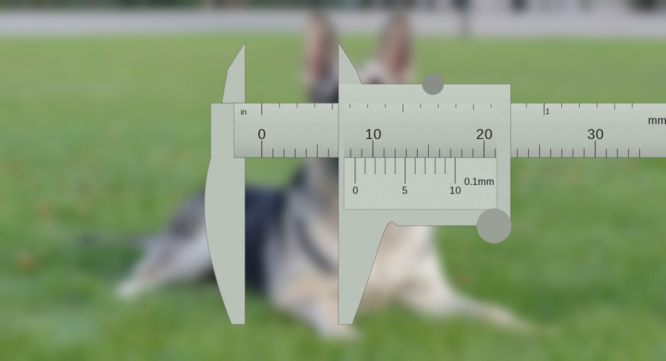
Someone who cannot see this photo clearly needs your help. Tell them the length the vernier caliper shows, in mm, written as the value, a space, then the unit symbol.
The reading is 8.4 mm
